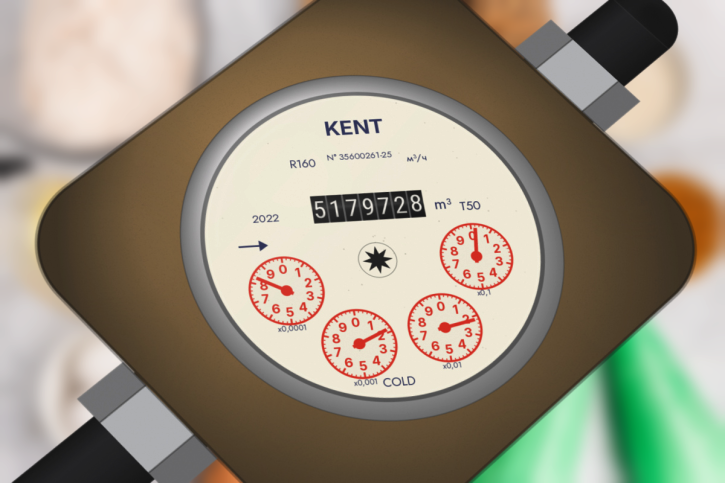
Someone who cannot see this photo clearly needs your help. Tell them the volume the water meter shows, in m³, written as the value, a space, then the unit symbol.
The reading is 5179728.0218 m³
